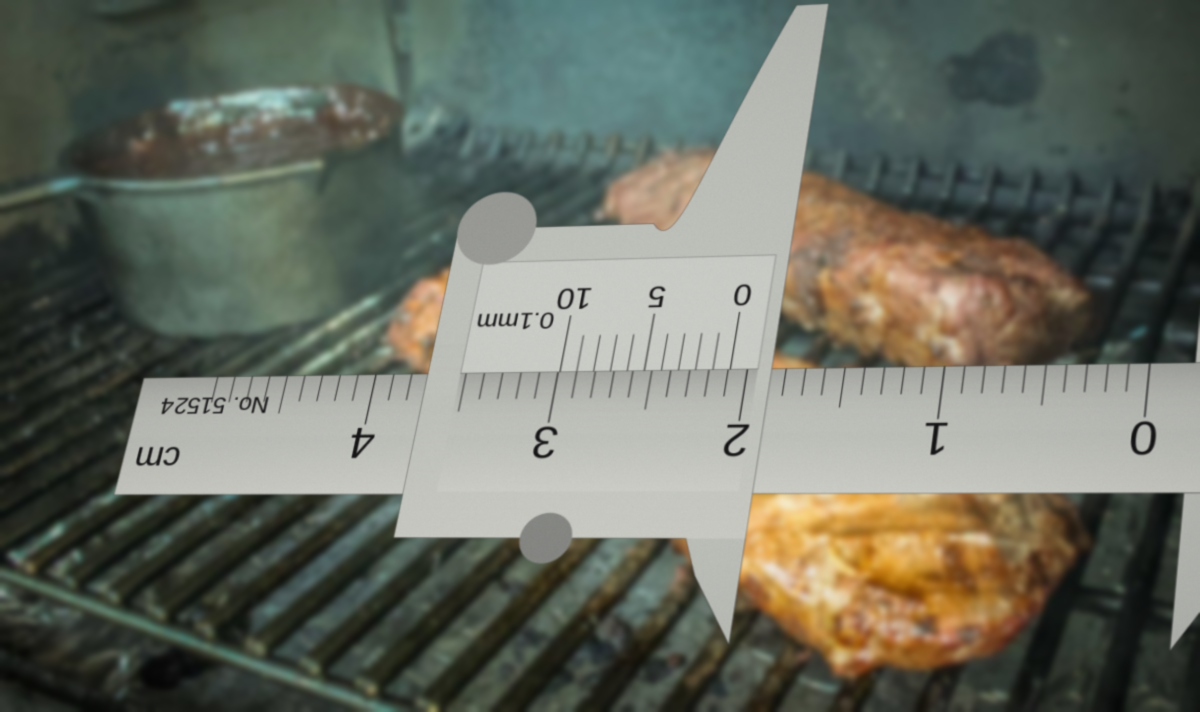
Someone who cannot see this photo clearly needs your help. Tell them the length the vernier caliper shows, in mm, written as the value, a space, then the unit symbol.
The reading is 20.9 mm
